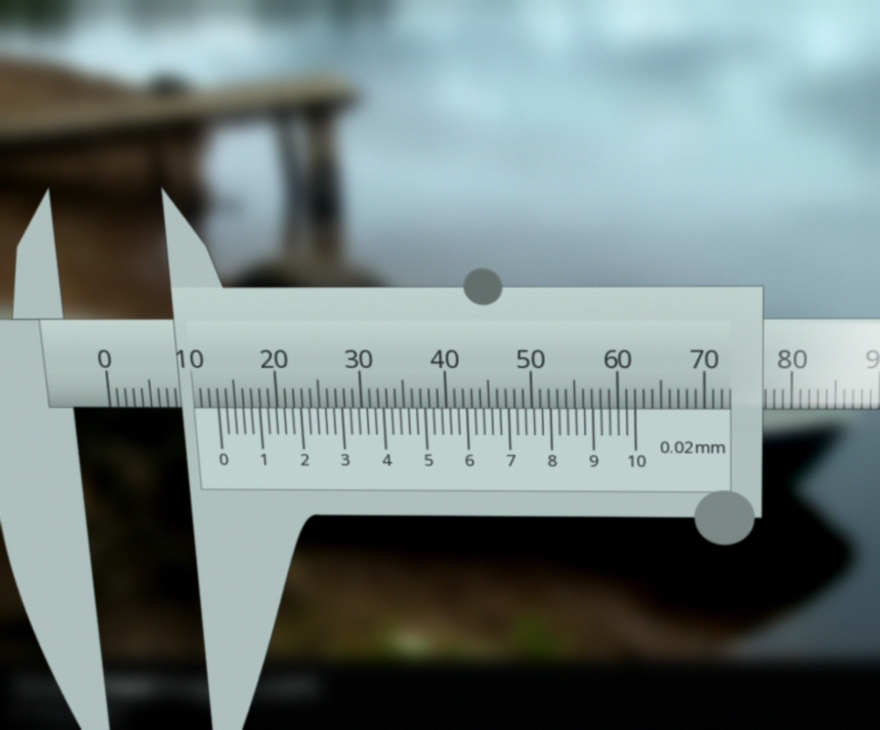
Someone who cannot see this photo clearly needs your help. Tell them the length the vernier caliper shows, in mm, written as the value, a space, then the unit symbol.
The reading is 13.0 mm
